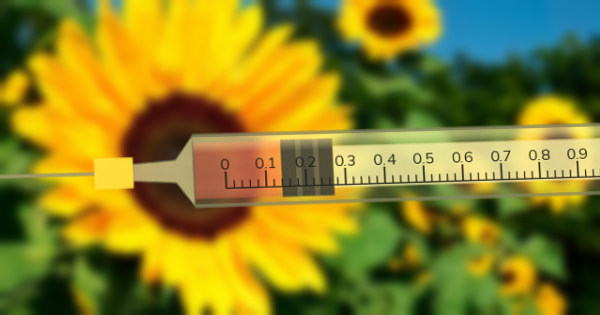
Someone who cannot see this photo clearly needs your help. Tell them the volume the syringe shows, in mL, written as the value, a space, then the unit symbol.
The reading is 0.14 mL
